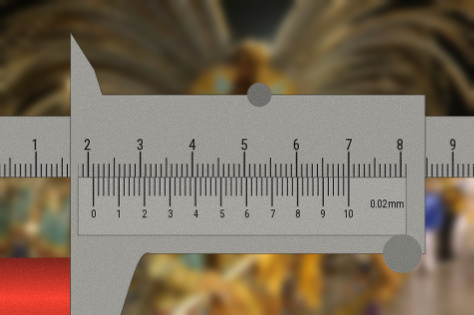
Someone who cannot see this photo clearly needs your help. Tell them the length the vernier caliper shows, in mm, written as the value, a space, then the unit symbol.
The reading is 21.0 mm
